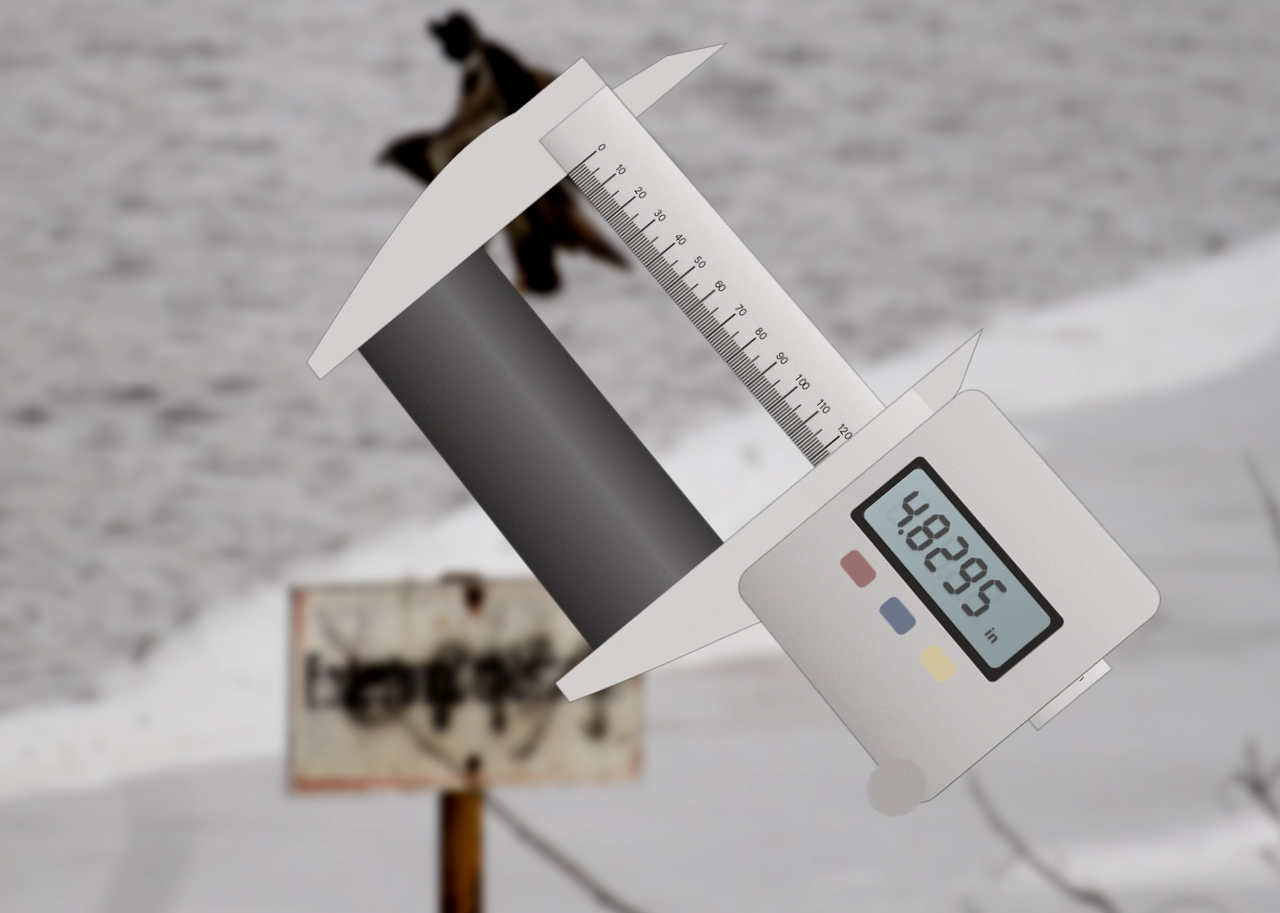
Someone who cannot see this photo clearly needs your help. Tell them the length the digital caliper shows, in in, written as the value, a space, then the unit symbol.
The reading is 4.8295 in
